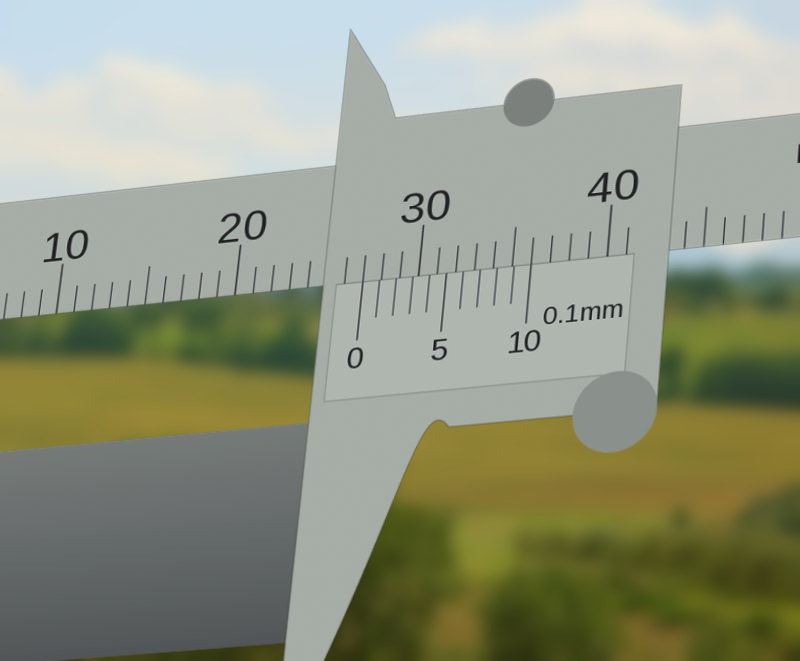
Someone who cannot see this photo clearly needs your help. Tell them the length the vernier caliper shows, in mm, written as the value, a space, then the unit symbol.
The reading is 27.0 mm
